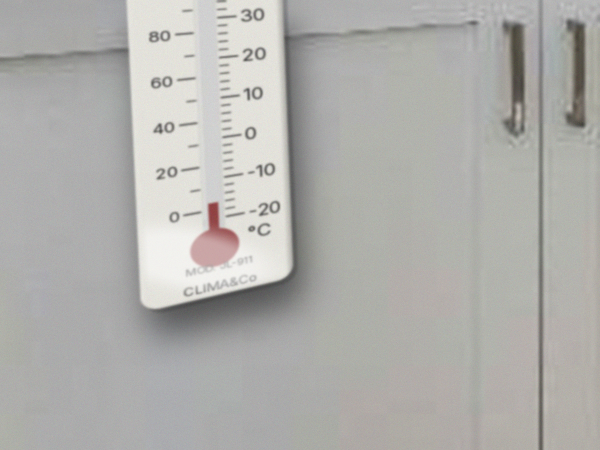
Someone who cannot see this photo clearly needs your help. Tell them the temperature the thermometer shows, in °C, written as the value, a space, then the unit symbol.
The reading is -16 °C
